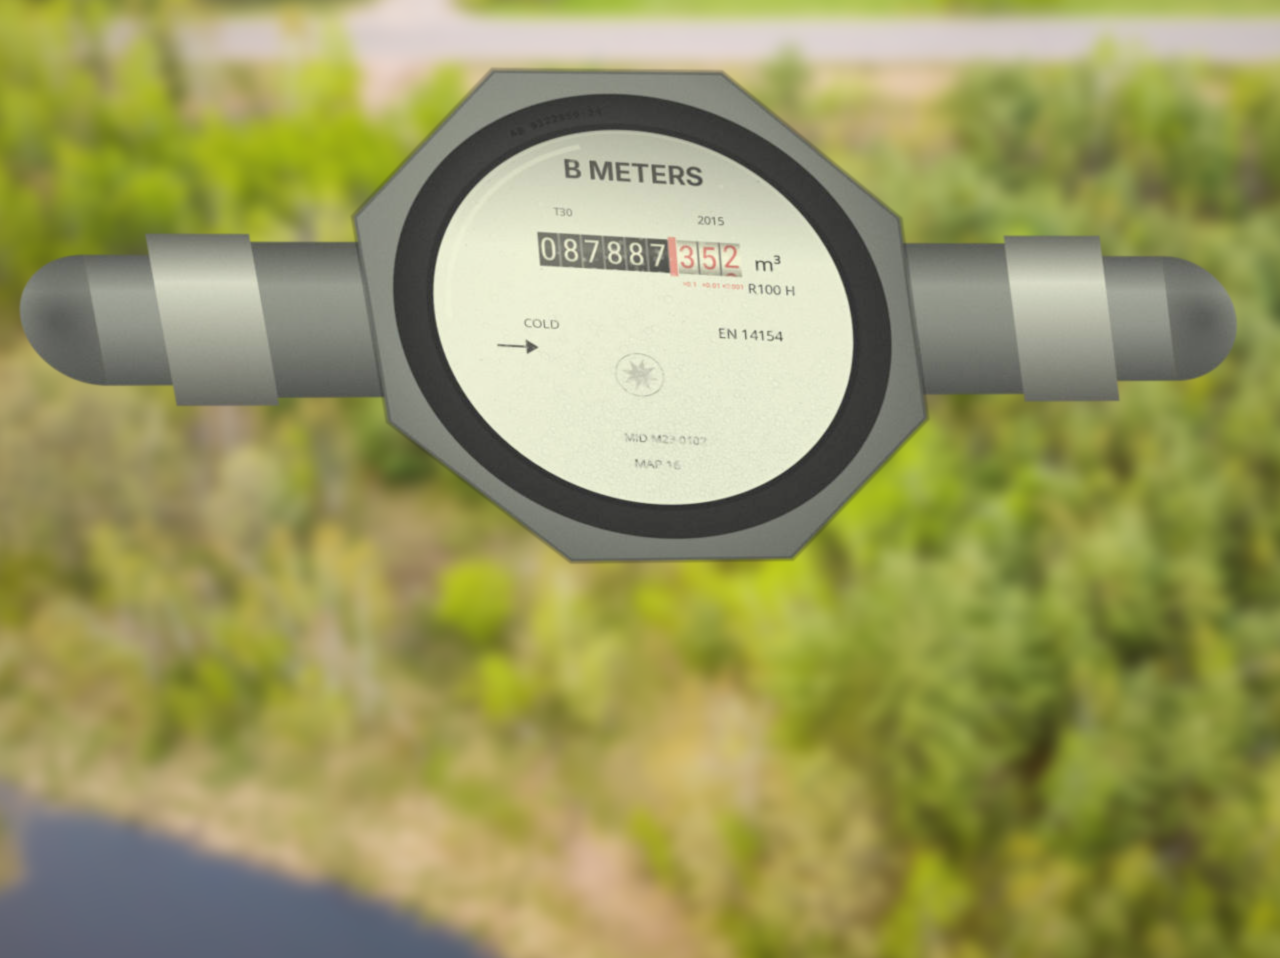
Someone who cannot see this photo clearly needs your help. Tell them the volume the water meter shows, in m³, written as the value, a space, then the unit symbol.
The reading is 87887.352 m³
